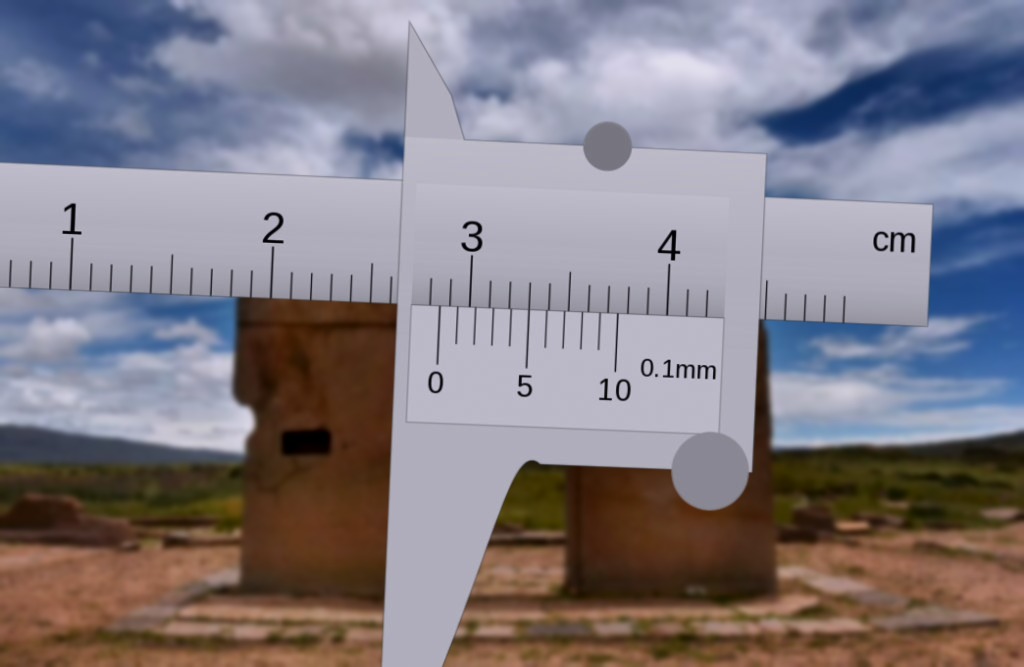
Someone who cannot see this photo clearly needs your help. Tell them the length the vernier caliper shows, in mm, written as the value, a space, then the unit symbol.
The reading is 28.5 mm
